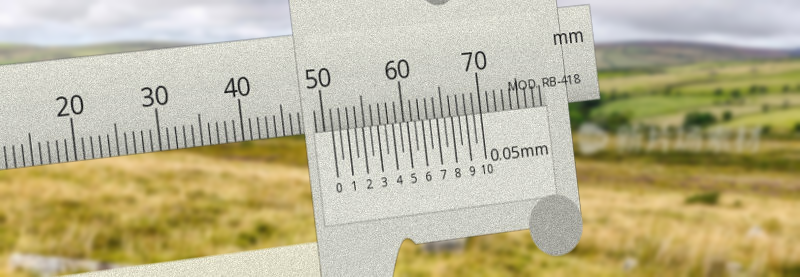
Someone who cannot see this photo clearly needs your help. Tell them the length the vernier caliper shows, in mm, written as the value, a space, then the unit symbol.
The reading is 51.0 mm
